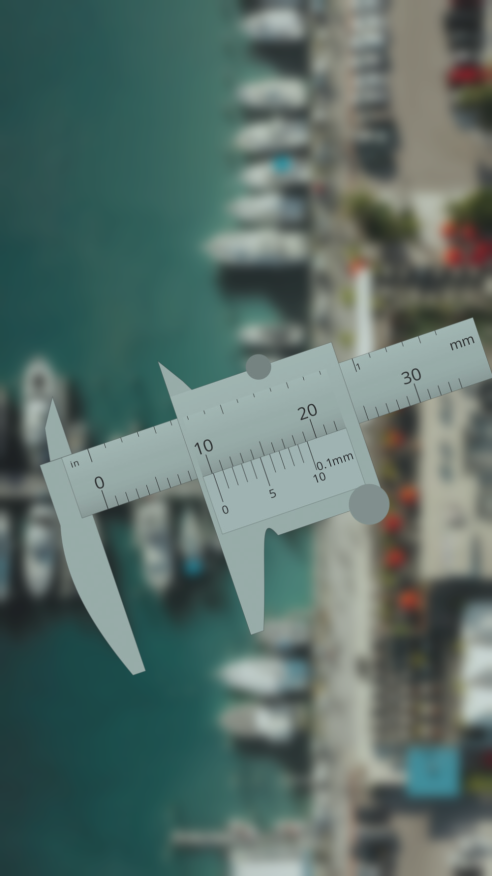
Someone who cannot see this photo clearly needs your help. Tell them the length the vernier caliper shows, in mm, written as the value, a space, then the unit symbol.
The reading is 10.1 mm
